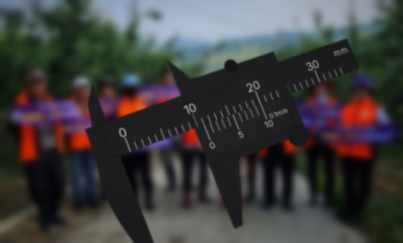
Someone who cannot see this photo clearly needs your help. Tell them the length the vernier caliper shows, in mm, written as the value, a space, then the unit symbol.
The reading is 11.0 mm
